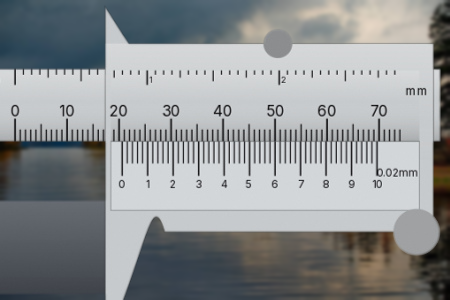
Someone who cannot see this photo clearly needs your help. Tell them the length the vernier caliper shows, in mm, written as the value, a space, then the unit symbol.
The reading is 20.6 mm
